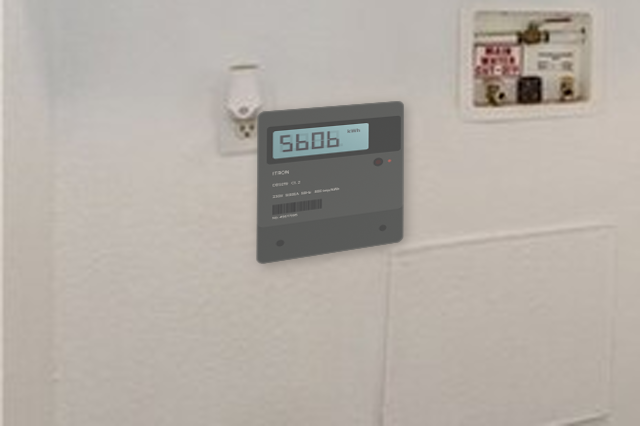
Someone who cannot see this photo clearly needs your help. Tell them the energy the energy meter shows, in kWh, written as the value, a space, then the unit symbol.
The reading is 5606 kWh
